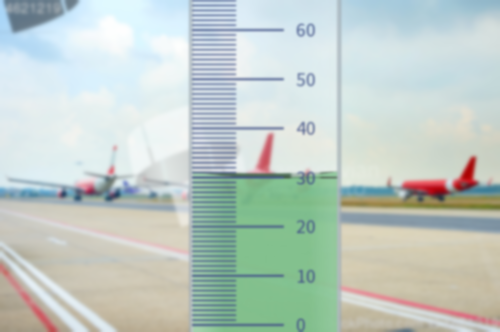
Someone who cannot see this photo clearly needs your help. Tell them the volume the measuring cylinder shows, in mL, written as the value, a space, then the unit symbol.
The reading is 30 mL
